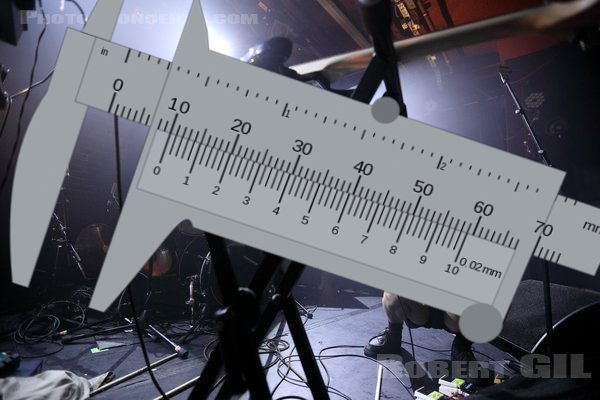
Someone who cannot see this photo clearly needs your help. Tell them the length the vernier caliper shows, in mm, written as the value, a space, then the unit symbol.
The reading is 10.0 mm
